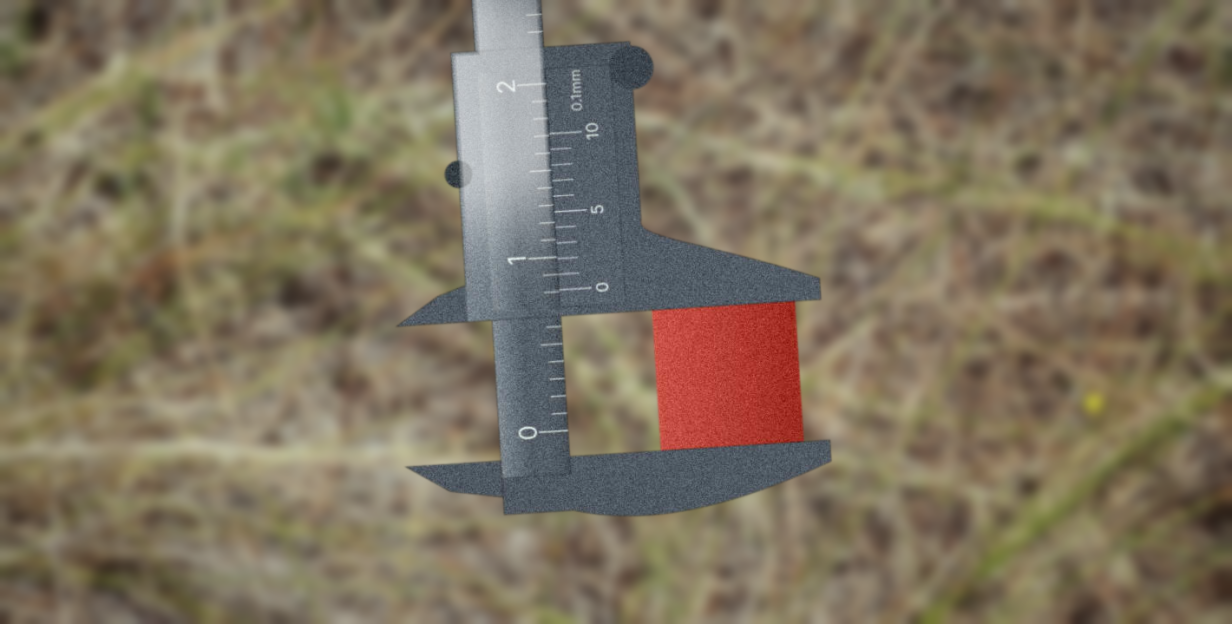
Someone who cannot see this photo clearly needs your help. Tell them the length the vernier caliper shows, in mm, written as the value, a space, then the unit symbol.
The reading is 8.1 mm
